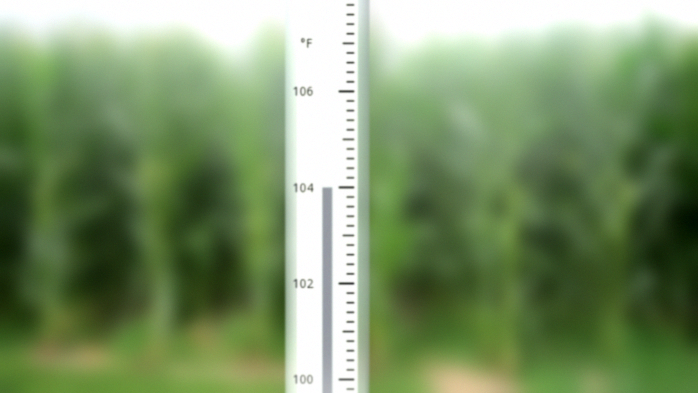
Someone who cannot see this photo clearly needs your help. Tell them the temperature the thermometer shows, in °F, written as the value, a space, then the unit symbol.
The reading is 104 °F
